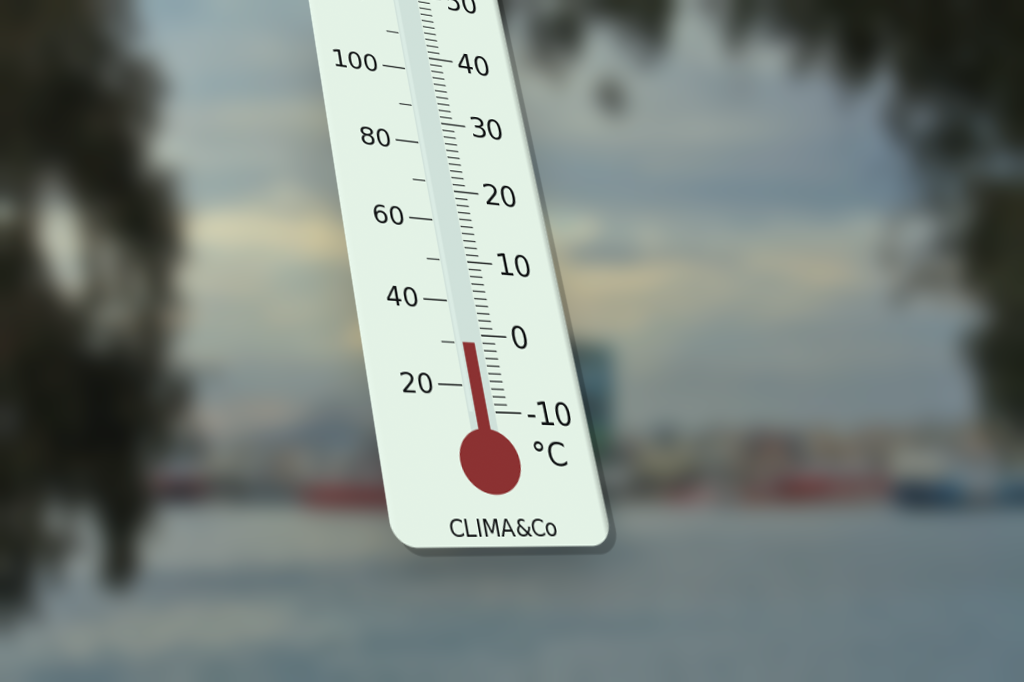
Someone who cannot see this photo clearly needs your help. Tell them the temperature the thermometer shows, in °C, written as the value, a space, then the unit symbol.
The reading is -1 °C
